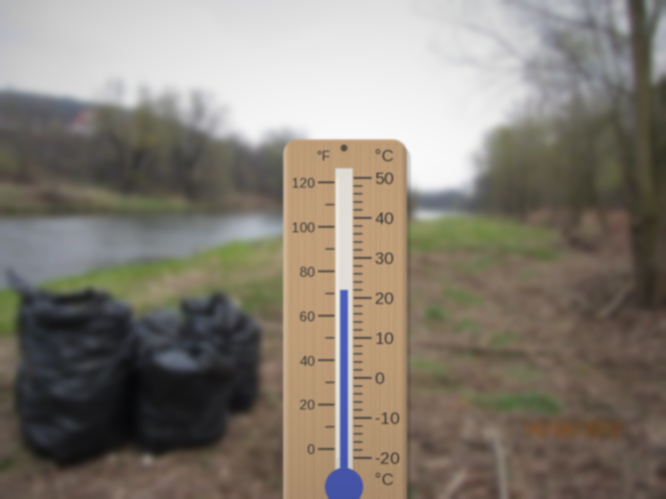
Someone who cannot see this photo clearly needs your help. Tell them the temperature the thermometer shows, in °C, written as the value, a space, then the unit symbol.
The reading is 22 °C
